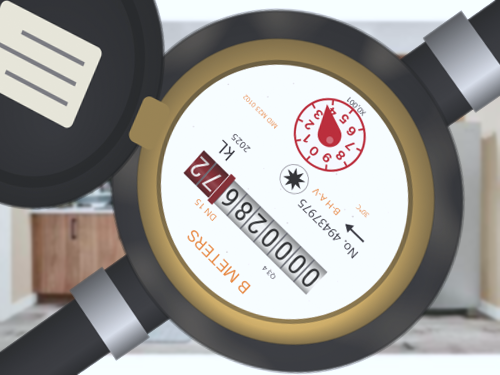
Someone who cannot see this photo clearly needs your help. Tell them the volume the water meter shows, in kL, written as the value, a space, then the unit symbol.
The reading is 286.723 kL
